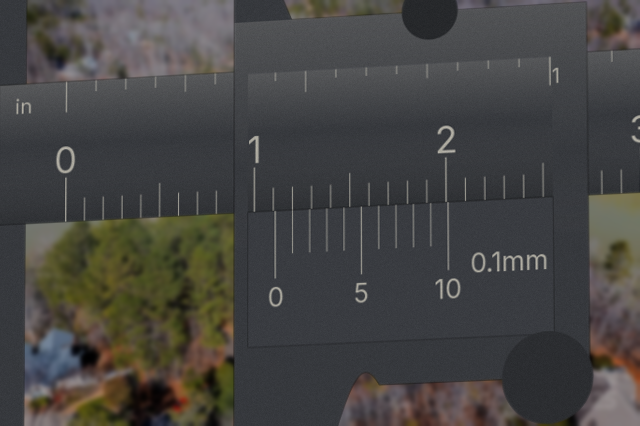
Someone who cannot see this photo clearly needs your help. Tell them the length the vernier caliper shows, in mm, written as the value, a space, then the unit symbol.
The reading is 11.1 mm
